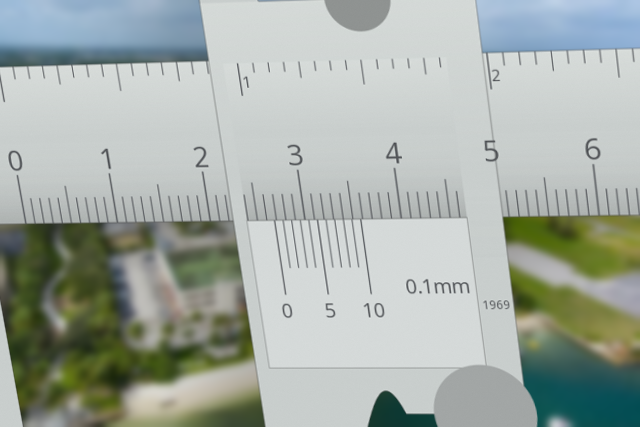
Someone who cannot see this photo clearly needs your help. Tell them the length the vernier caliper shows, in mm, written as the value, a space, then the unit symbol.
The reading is 26.8 mm
